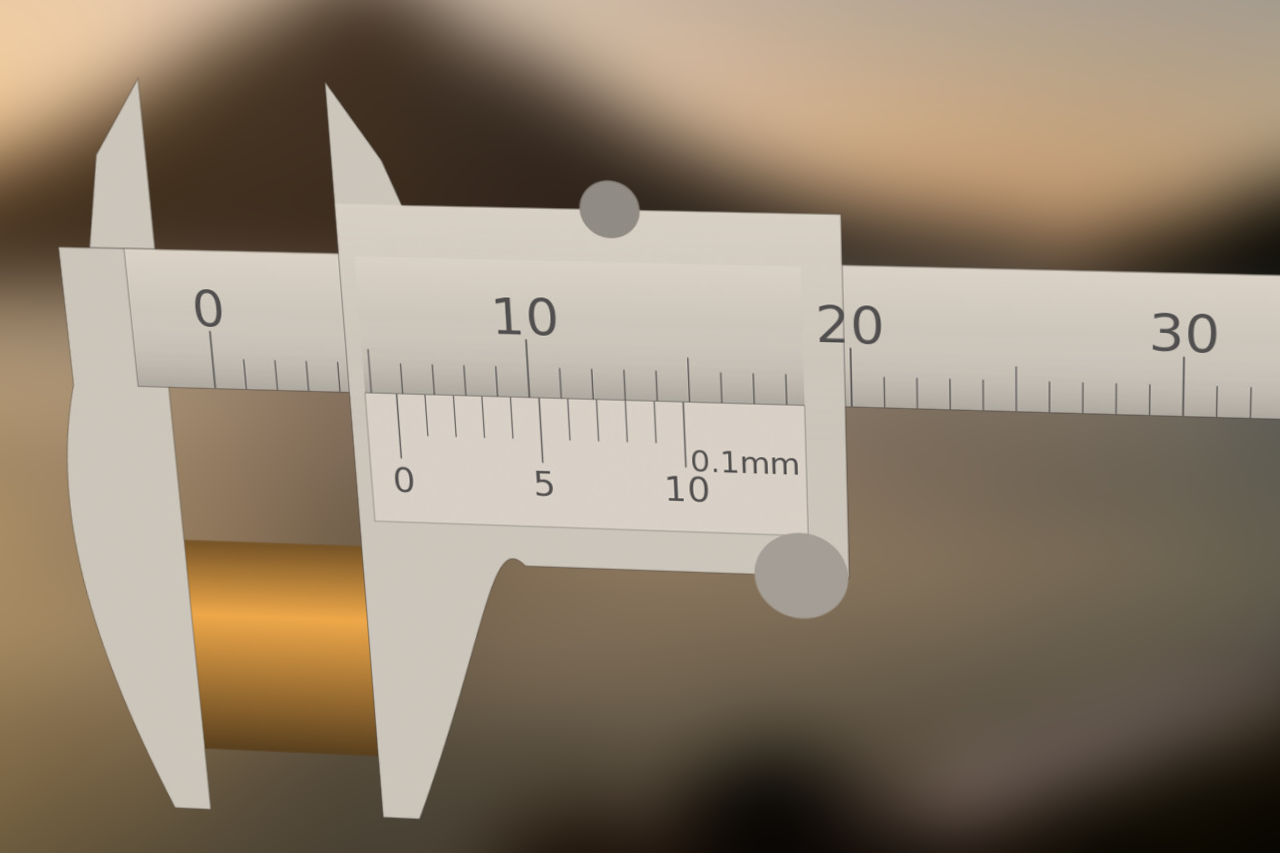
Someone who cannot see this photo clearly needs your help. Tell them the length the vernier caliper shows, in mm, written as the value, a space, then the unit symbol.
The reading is 5.8 mm
